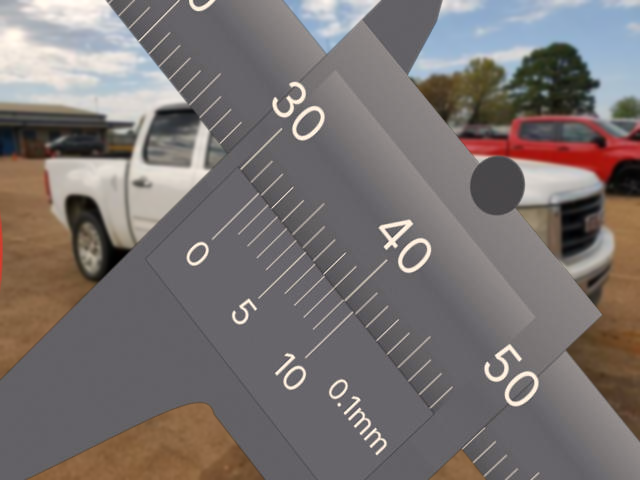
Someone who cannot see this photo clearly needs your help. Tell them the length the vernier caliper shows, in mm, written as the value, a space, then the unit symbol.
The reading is 31.8 mm
